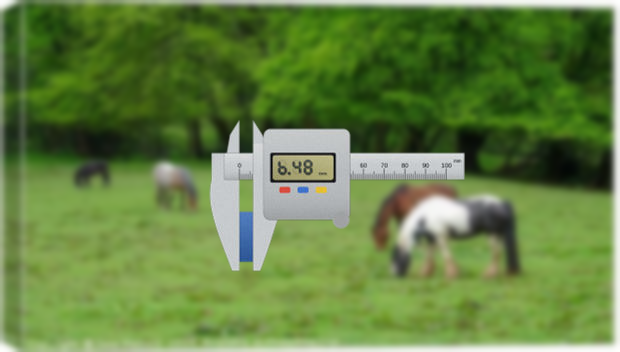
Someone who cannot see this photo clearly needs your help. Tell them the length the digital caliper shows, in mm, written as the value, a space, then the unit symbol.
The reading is 6.48 mm
